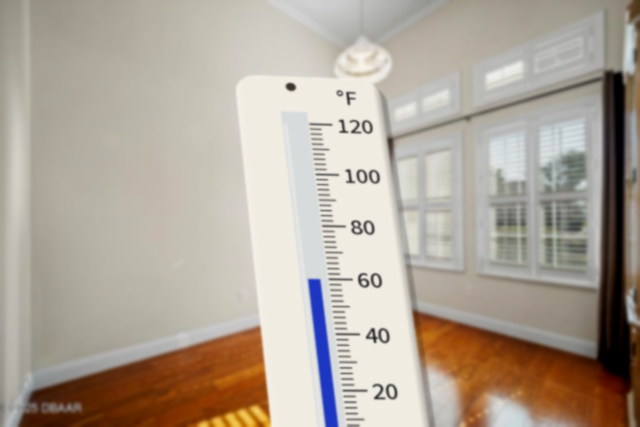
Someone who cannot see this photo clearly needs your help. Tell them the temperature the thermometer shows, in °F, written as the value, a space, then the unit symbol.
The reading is 60 °F
